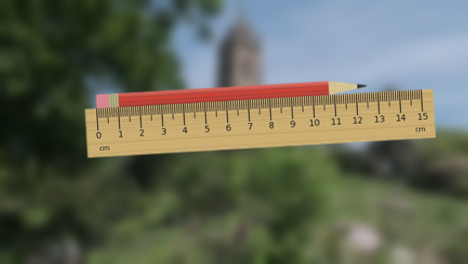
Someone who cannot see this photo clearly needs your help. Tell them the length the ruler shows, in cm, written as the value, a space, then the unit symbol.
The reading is 12.5 cm
